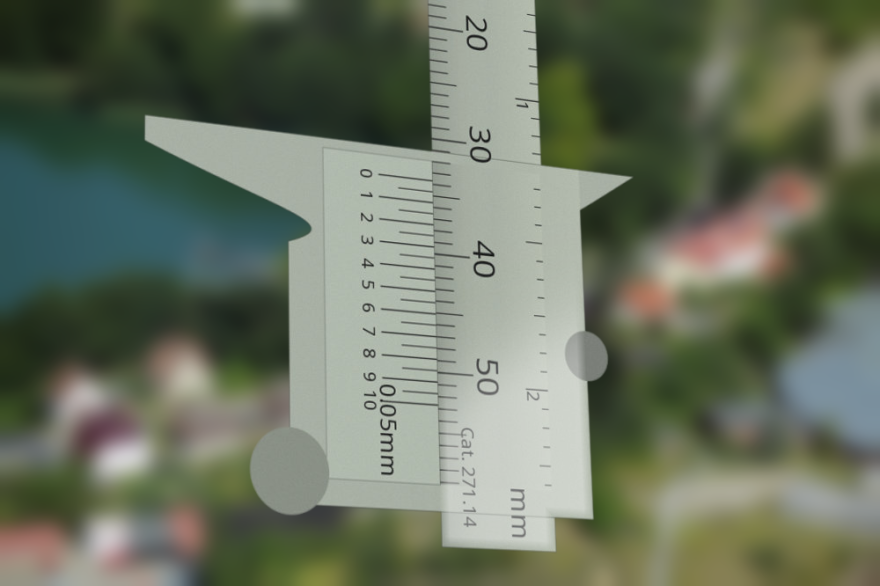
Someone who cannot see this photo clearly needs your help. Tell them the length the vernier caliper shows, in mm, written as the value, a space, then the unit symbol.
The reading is 33.7 mm
